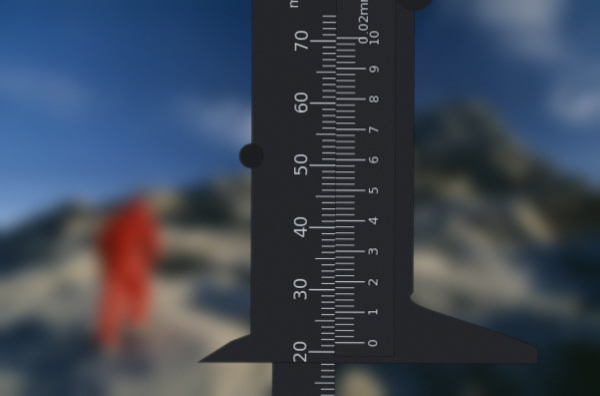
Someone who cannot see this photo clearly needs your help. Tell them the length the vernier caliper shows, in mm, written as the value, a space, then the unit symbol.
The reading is 21.5 mm
